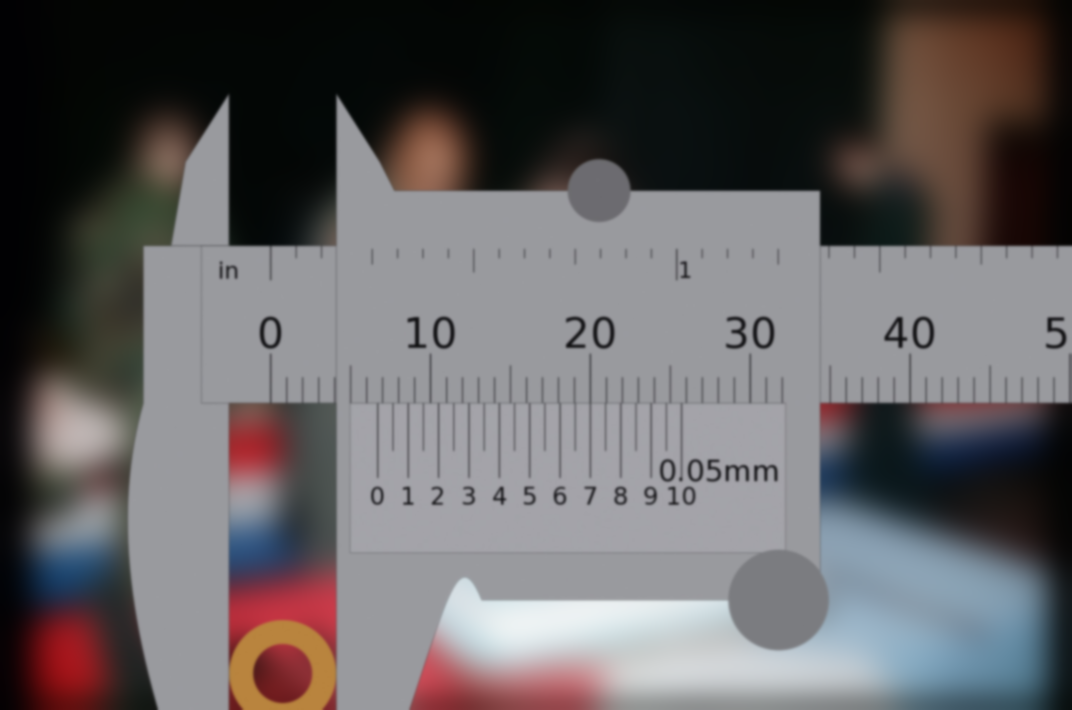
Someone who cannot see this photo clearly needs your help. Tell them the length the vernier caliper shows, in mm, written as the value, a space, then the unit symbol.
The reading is 6.7 mm
